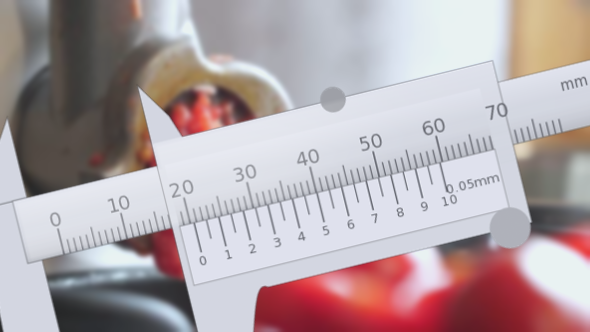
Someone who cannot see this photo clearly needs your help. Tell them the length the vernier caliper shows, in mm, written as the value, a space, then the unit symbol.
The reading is 20.6 mm
